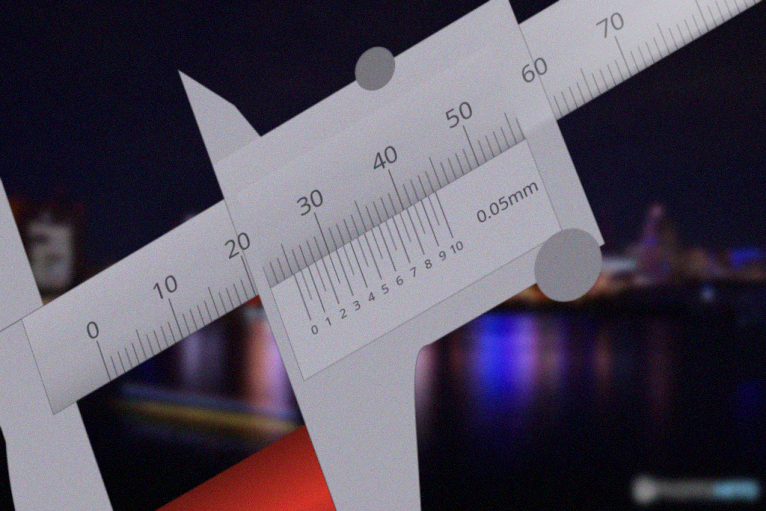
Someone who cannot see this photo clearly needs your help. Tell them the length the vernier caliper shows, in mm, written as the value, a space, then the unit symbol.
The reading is 25.2 mm
